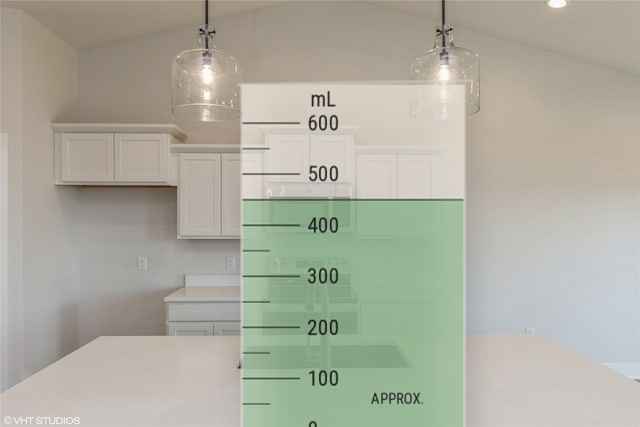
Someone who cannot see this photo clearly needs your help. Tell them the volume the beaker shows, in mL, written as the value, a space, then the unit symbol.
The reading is 450 mL
